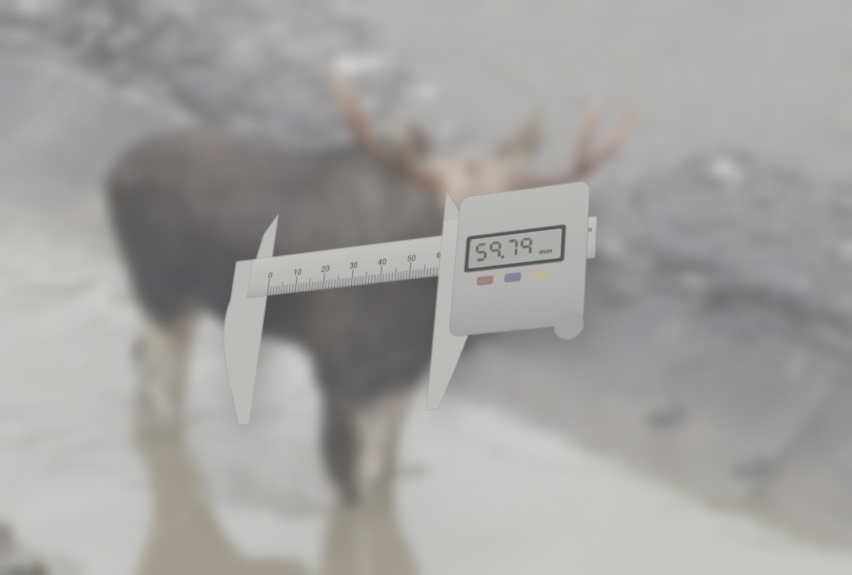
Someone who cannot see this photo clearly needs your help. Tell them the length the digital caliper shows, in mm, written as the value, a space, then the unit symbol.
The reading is 59.79 mm
